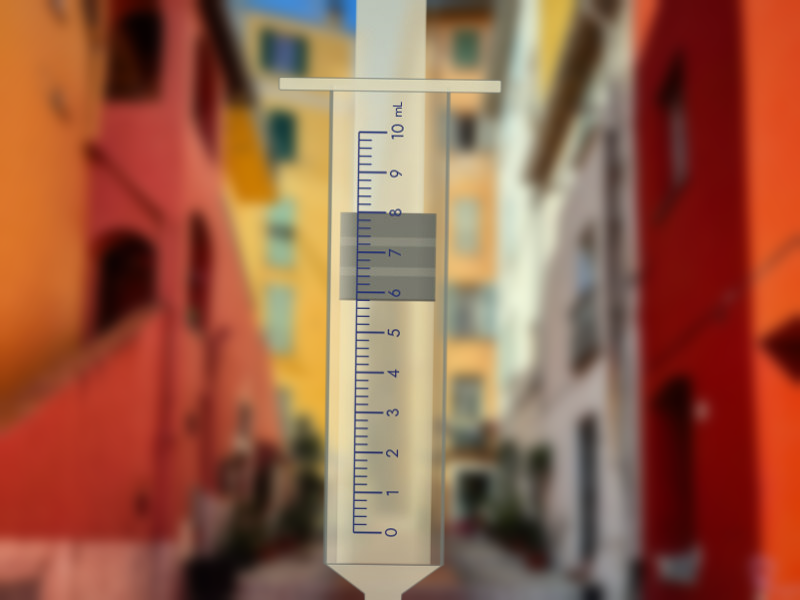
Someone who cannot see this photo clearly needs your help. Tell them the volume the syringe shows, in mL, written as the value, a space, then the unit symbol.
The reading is 5.8 mL
